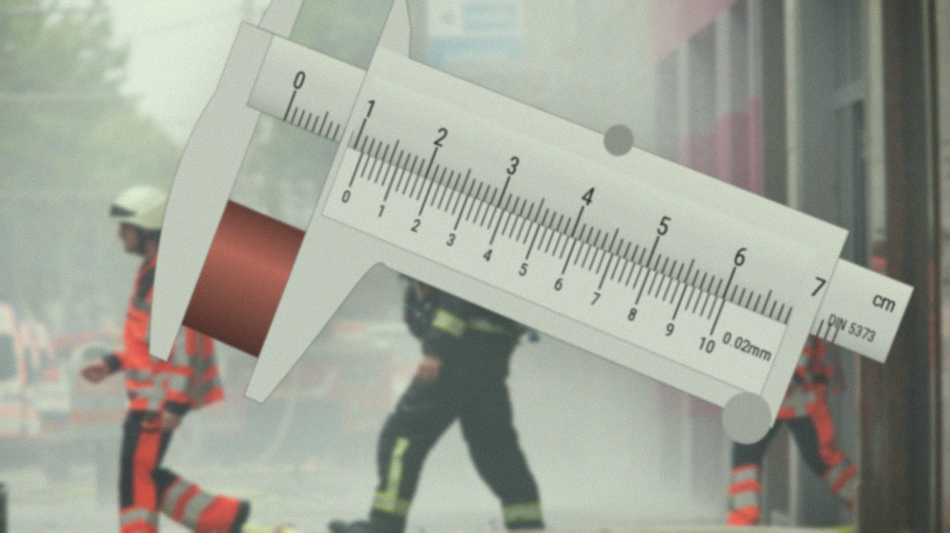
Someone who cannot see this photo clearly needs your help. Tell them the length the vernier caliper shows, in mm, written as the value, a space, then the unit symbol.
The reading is 11.2 mm
